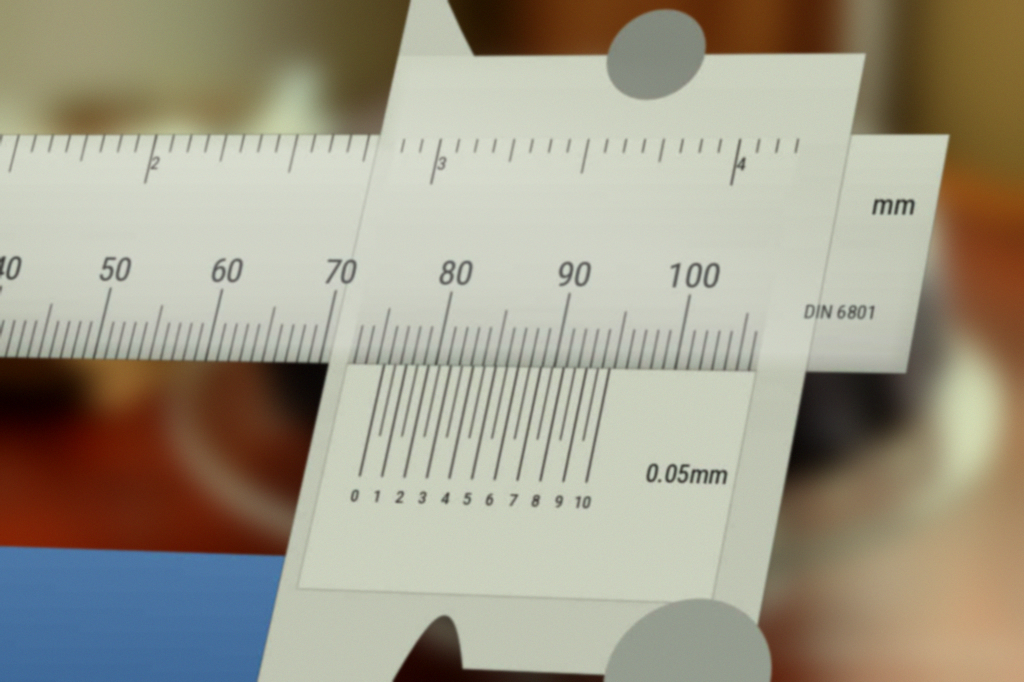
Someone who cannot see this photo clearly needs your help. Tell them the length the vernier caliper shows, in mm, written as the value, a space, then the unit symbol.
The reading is 75.6 mm
